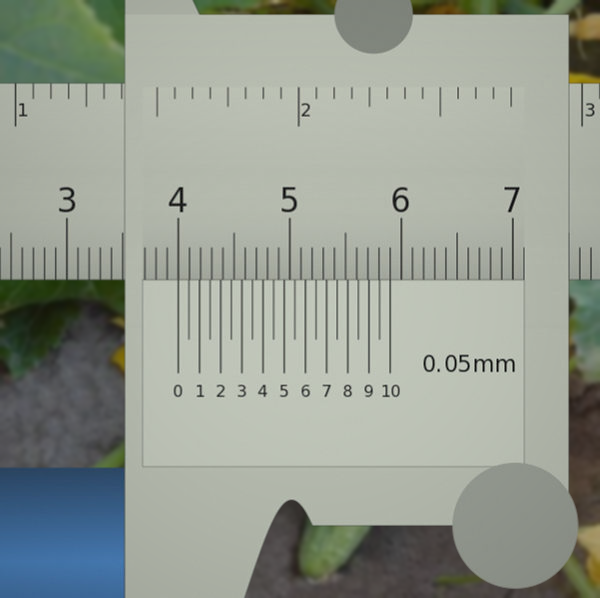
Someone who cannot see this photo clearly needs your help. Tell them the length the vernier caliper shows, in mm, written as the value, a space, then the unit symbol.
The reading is 40.0 mm
